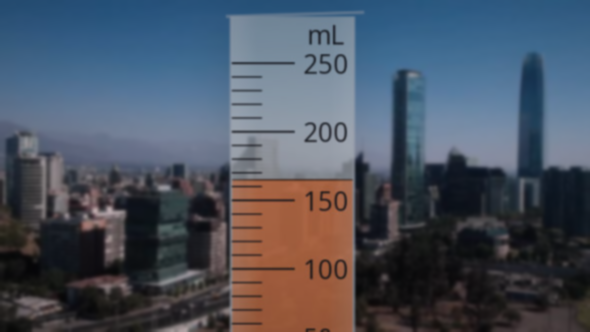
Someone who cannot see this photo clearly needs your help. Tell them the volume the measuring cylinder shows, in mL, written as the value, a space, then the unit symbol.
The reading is 165 mL
